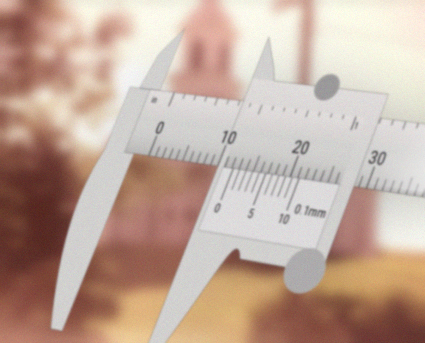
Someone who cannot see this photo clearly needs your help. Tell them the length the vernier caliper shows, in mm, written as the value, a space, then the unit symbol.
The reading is 12.2 mm
